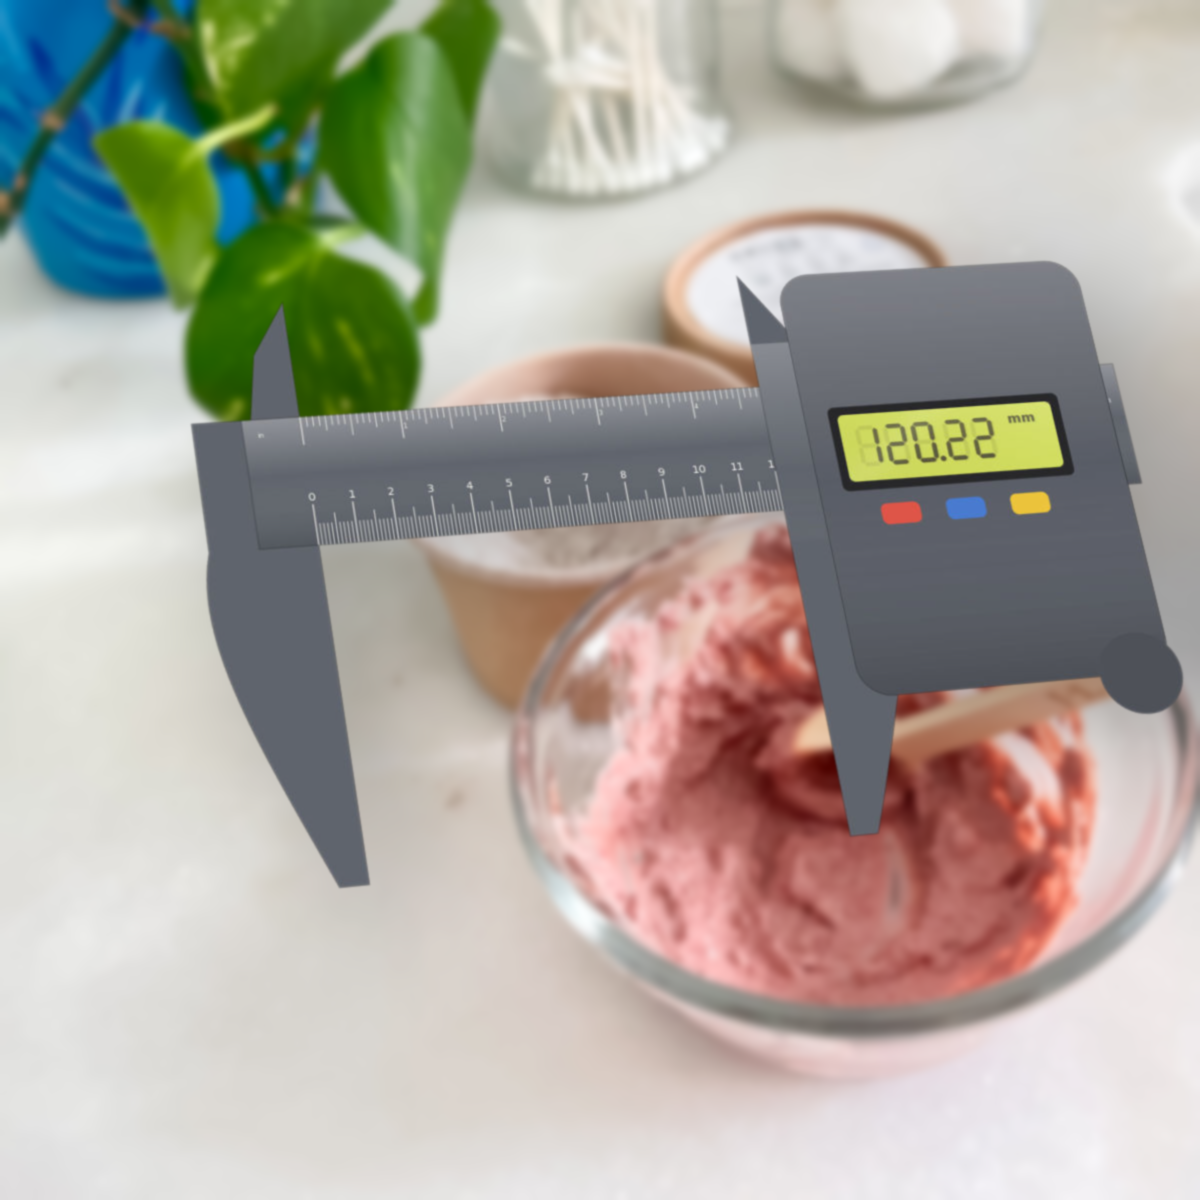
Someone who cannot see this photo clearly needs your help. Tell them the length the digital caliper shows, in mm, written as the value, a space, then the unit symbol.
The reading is 120.22 mm
